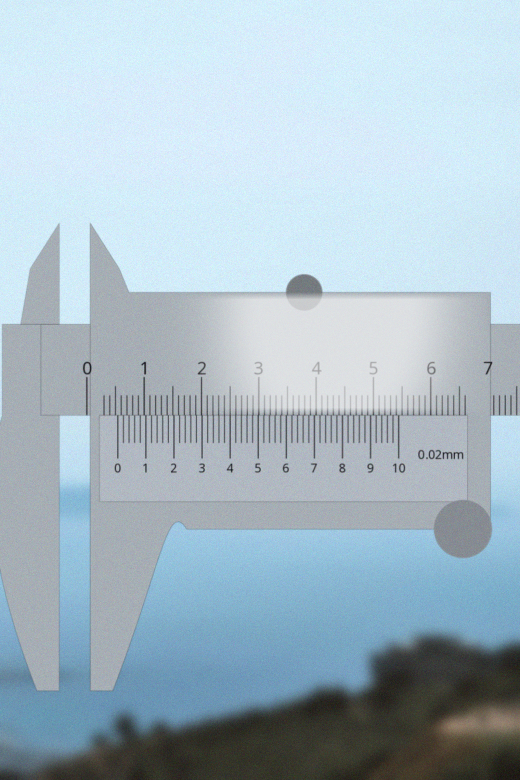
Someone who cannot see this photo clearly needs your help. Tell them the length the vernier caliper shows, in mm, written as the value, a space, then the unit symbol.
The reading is 5.4 mm
